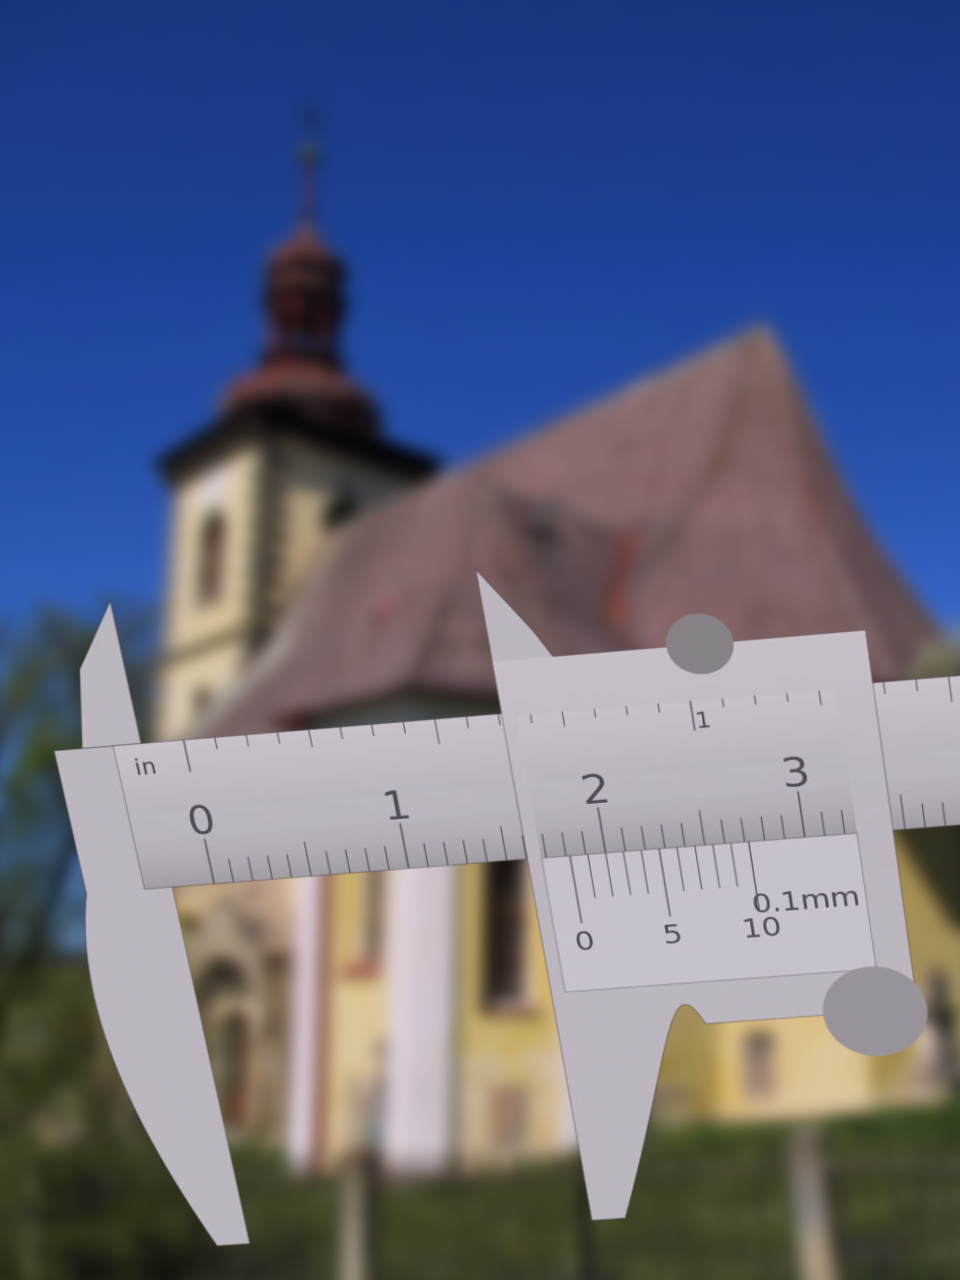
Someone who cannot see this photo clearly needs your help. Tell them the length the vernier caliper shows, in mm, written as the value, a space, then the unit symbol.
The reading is 18.2 mm
